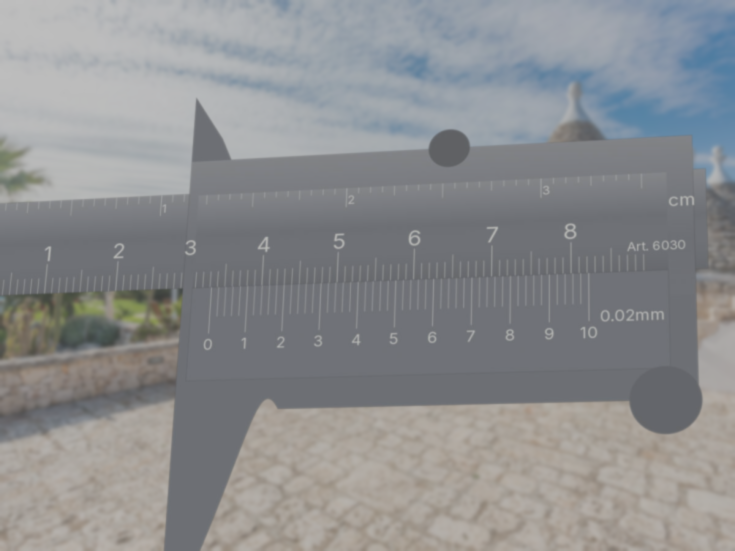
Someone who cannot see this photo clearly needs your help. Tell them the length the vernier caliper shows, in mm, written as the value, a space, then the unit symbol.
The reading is 33.2 mm
